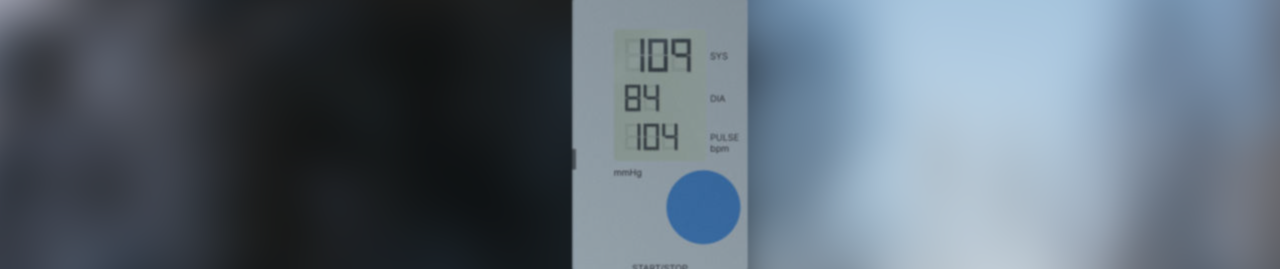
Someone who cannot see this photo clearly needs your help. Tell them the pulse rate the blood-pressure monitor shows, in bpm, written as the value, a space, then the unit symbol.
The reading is 104 bpm
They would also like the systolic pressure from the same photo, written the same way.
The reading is 109 mmHg
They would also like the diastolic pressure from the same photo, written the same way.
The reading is 84 mmHg
